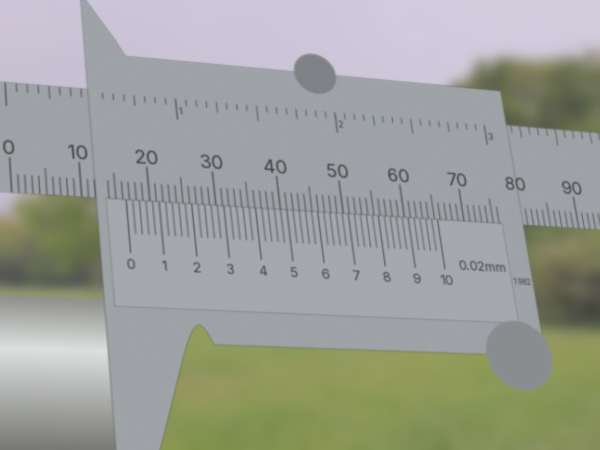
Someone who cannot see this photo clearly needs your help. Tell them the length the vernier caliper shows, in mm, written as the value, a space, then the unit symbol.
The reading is 16.5 mm
